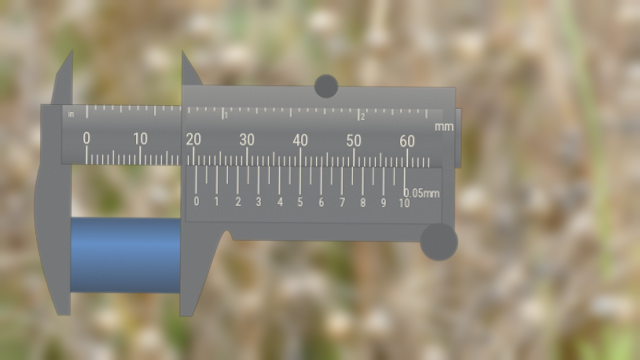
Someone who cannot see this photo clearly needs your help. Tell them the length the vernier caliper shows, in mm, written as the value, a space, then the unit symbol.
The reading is 20.5 mm
